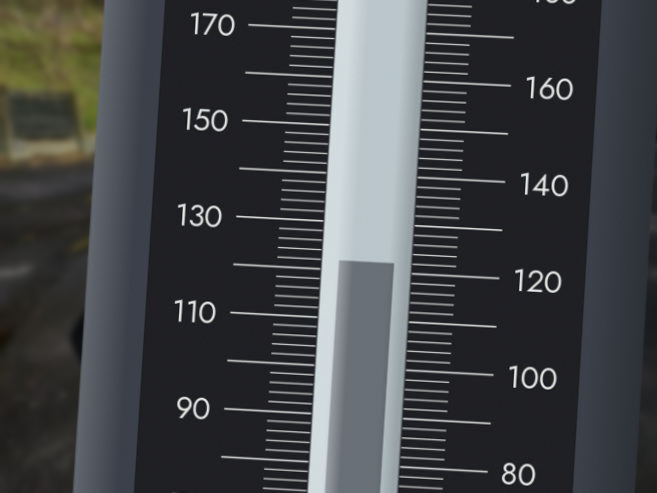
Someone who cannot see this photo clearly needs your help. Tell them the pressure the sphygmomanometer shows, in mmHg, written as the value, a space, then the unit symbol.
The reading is 122 mmHg
